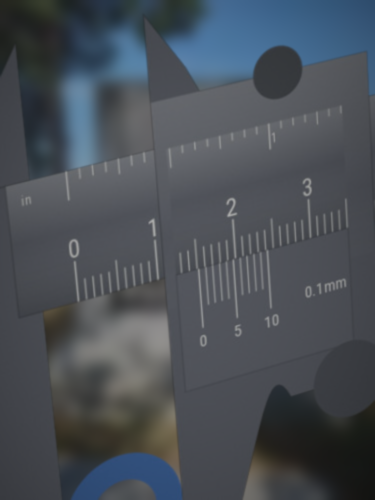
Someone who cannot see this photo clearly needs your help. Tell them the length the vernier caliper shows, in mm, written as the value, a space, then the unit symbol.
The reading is 15.2 mm
